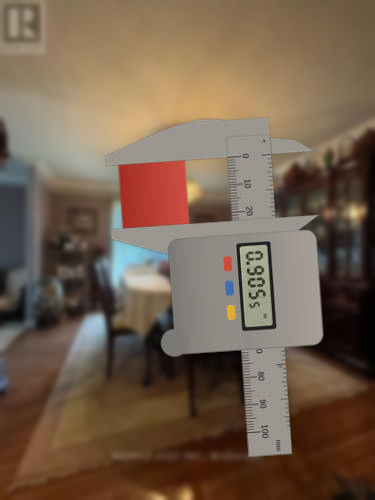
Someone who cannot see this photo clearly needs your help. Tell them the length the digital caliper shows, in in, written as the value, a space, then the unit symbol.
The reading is 0.9055 in
